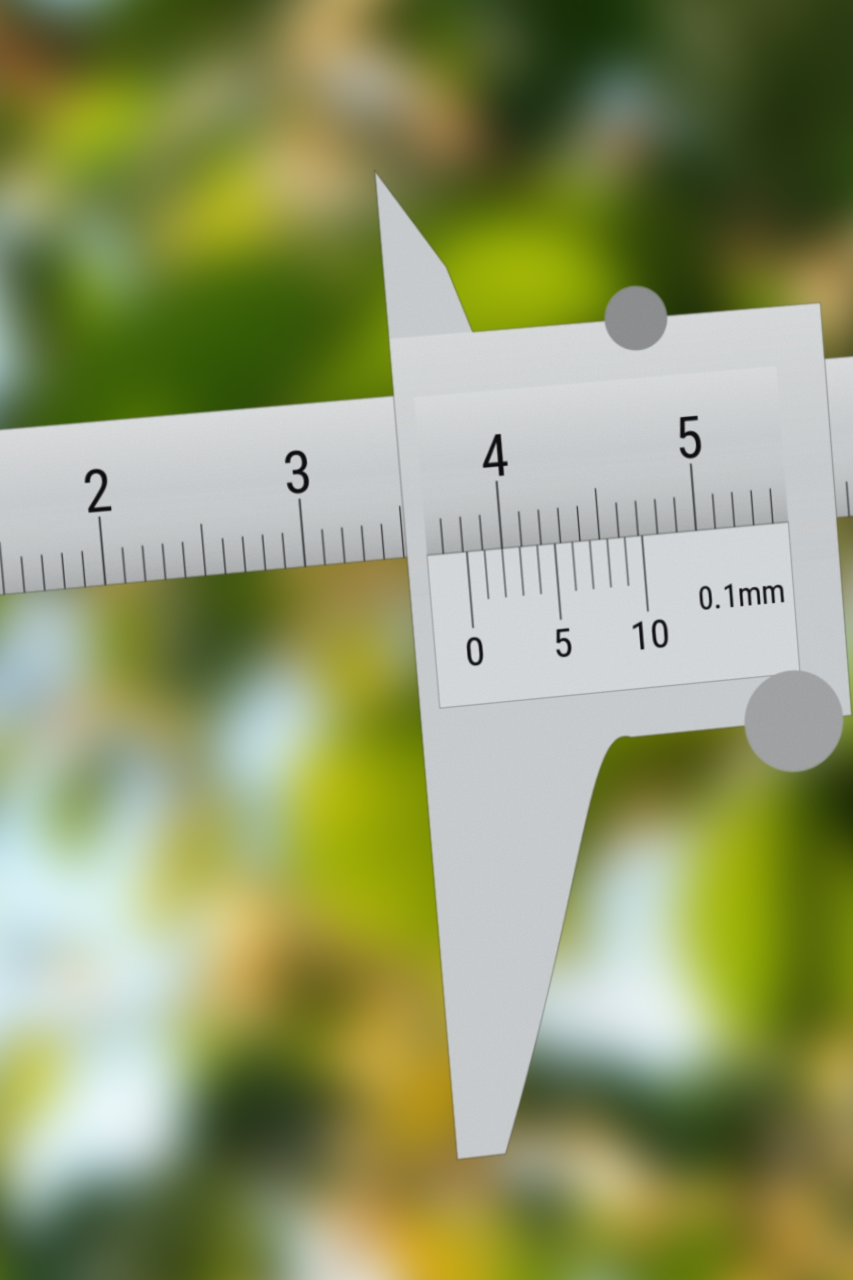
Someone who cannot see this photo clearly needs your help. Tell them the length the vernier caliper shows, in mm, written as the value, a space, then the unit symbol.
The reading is 38.2 mm
